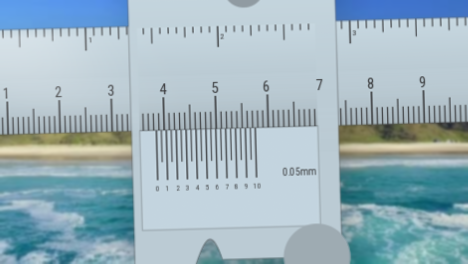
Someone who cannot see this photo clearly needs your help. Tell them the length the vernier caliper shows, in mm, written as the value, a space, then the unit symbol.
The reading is 38.5 mm
